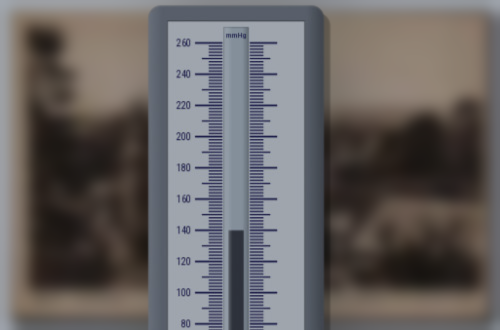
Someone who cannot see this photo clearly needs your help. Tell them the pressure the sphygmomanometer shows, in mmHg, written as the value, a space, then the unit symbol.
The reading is 140 mmHg
